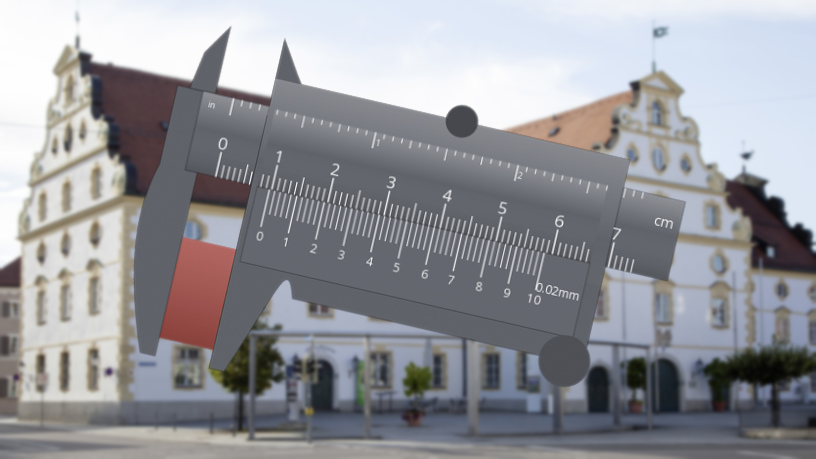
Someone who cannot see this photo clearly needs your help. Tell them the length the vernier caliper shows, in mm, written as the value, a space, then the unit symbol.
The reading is 9.6 mm
